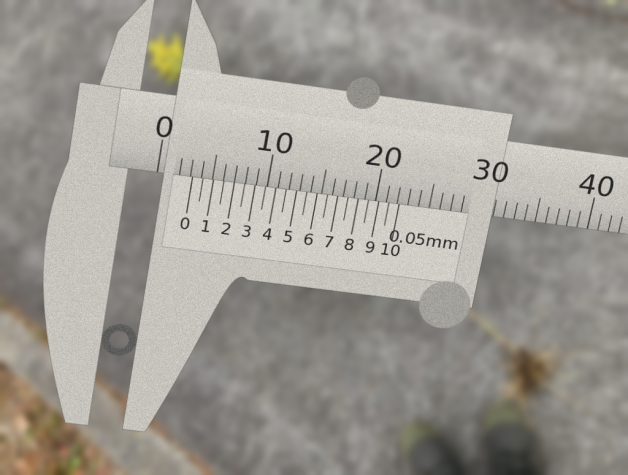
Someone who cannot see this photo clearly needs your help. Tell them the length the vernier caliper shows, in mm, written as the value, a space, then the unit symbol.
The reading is 3.2 mm
